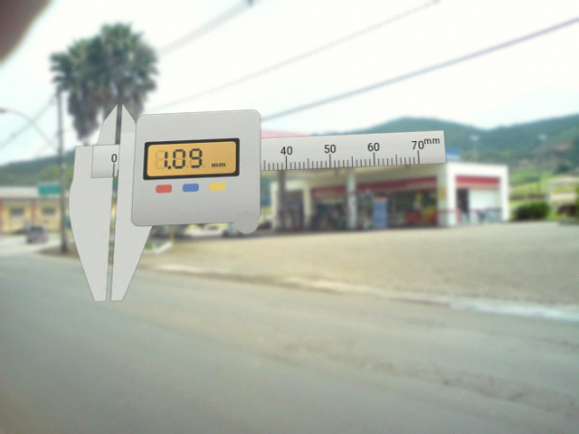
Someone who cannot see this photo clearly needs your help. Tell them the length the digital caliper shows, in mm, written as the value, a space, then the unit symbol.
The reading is 1.09 mm
